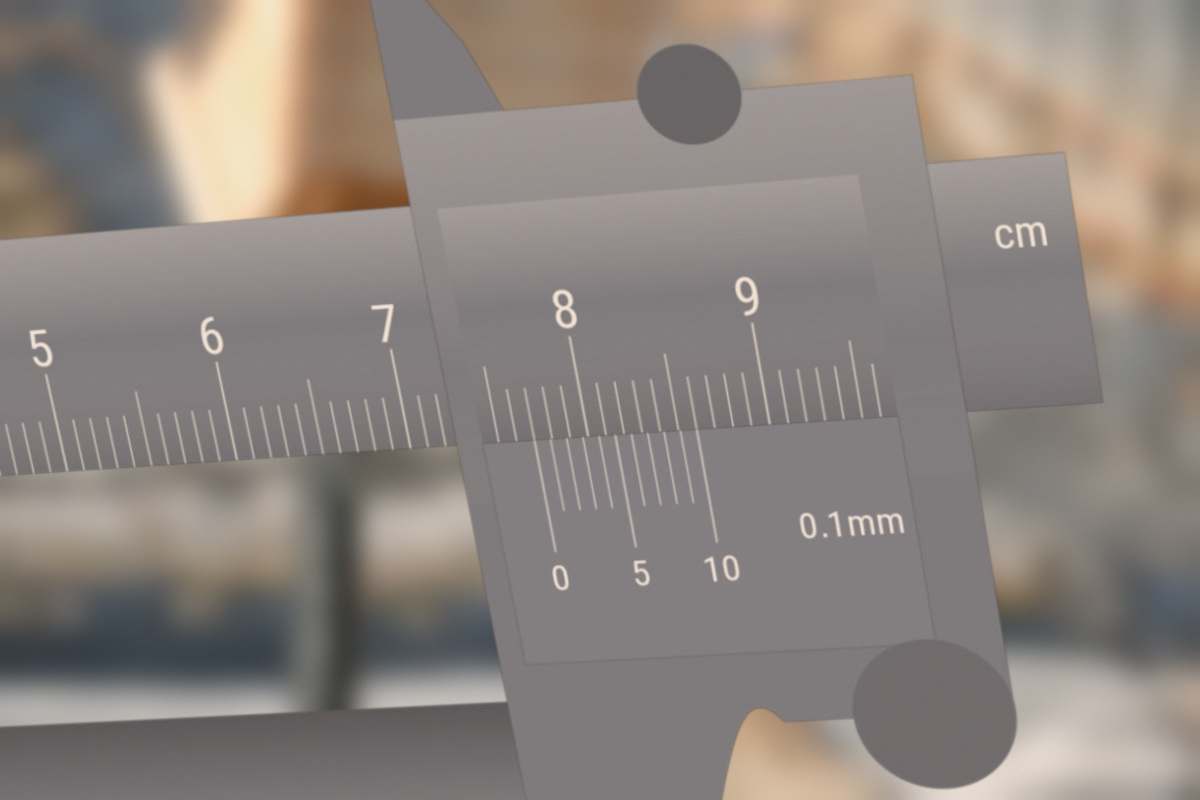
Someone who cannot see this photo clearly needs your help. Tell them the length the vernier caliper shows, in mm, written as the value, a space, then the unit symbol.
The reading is 77.0 mm
